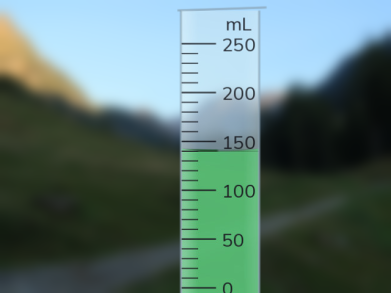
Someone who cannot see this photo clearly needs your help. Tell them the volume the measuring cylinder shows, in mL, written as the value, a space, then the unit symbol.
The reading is 140 mL
